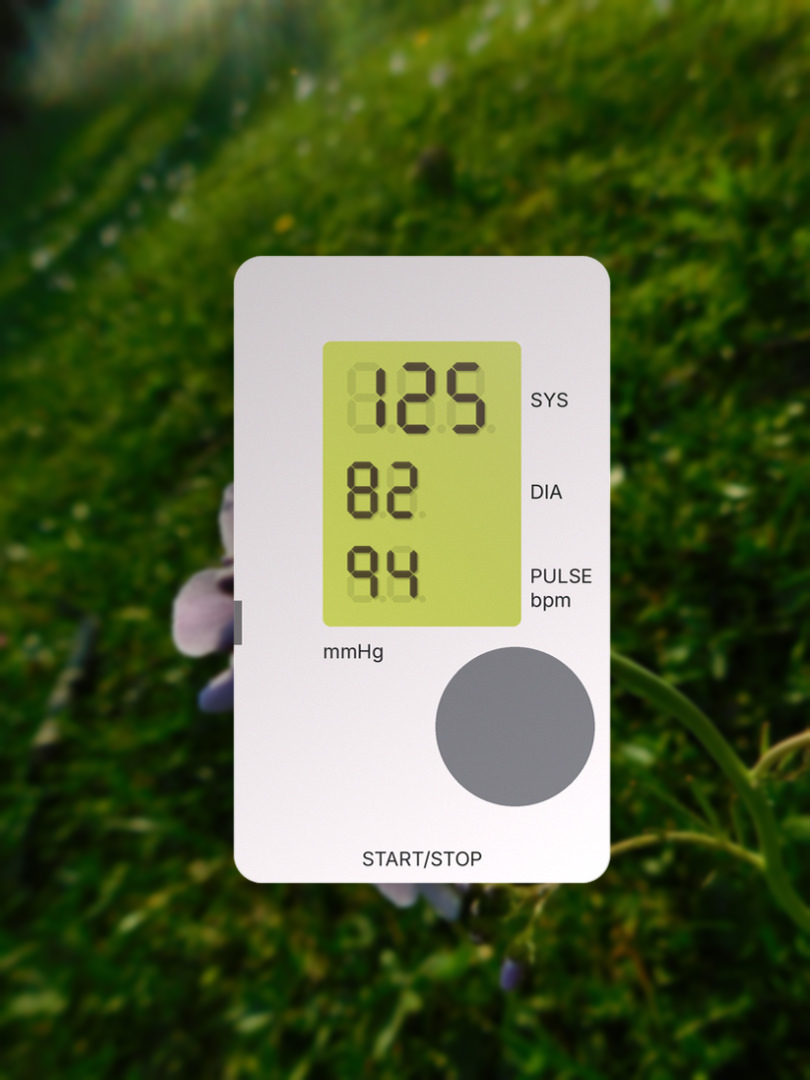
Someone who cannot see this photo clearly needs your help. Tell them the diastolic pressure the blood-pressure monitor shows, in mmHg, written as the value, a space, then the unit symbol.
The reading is 82 mmHg
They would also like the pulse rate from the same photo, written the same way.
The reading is 94 bpm
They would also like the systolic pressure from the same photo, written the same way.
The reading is 125 mmHg
